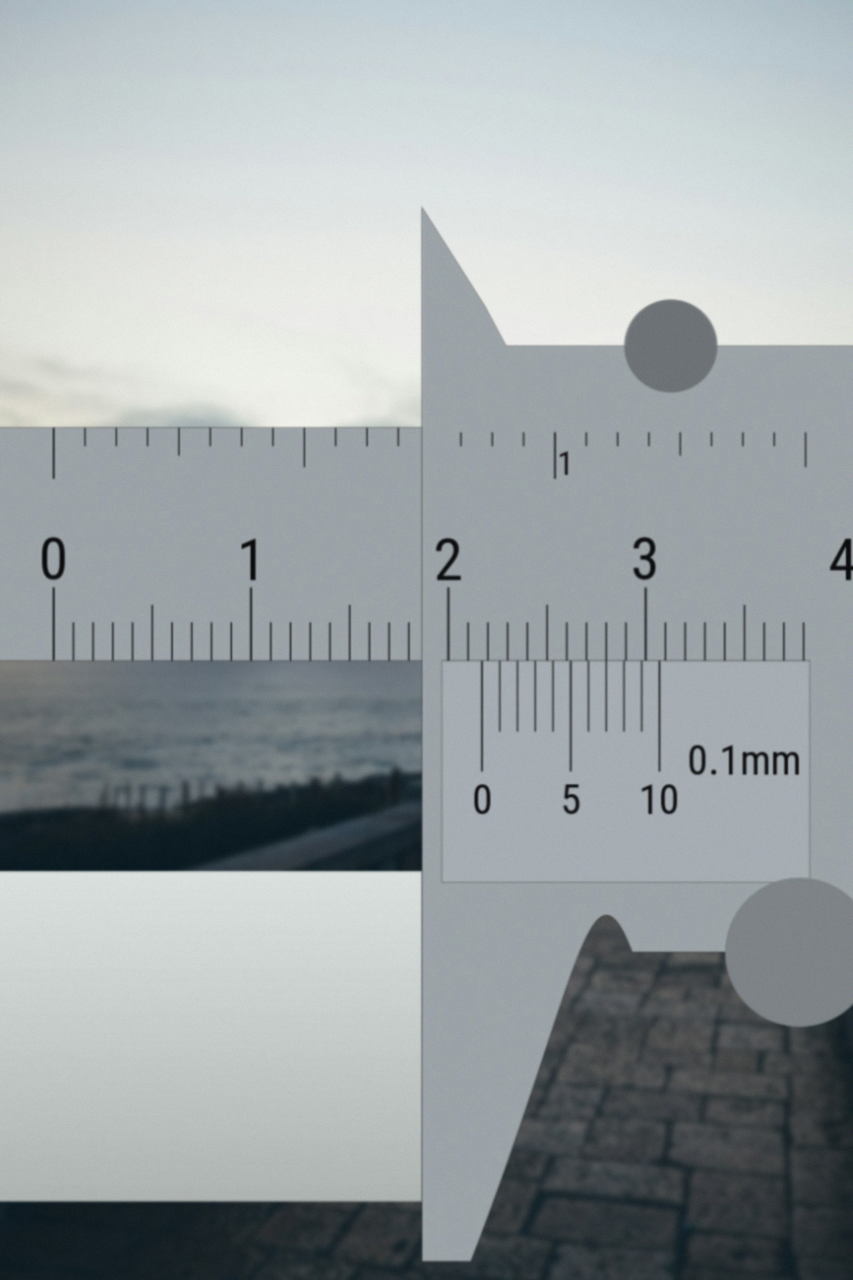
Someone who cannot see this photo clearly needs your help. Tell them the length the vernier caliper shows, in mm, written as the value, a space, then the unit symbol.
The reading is 21.7 mm
